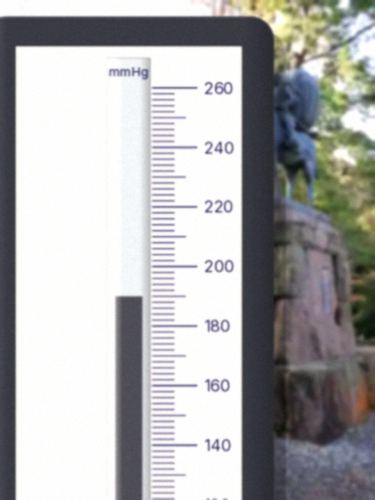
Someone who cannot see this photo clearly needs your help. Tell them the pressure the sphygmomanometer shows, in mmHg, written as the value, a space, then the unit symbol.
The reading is 190 mmHg
